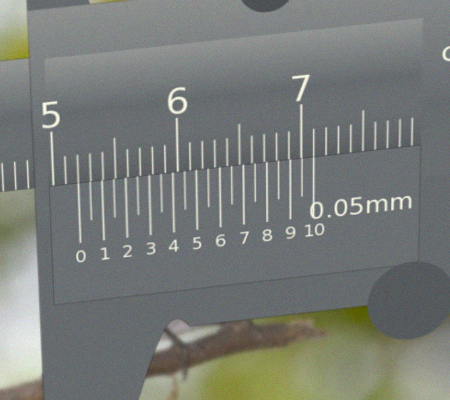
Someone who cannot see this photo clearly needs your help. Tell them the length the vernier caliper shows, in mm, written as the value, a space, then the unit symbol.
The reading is 52.0 mm
